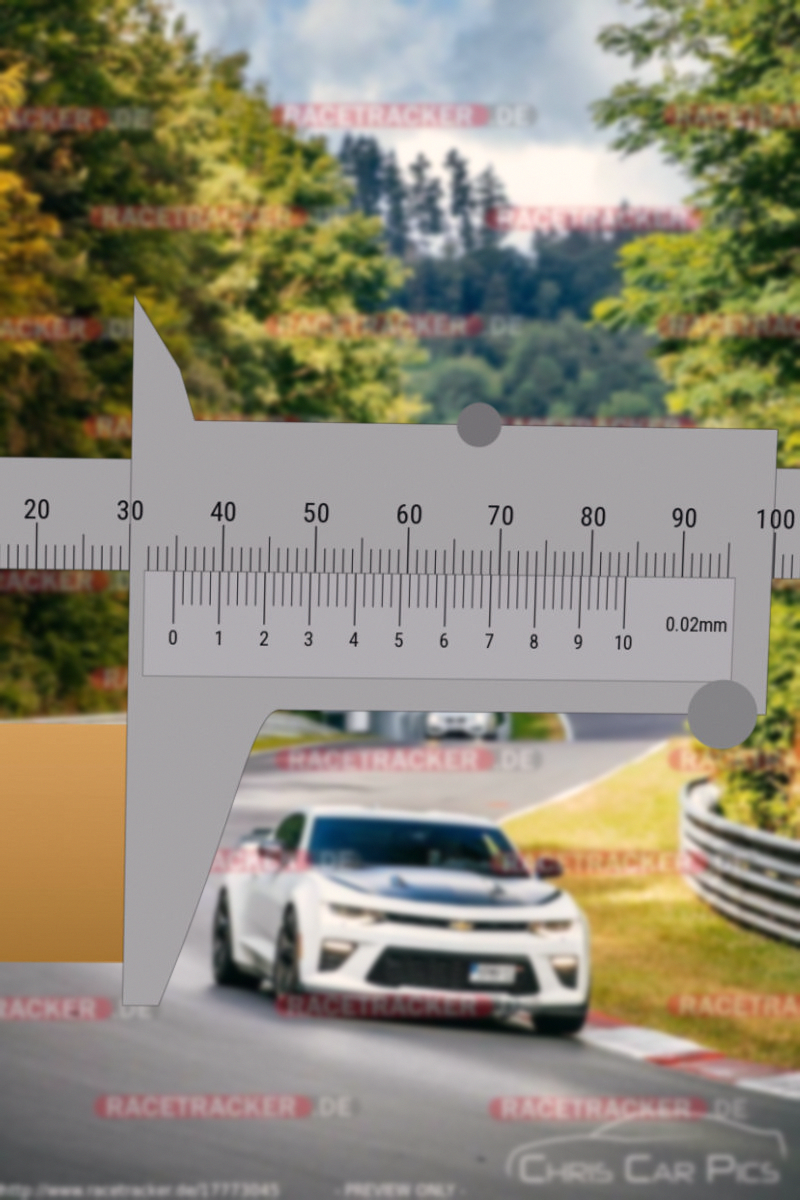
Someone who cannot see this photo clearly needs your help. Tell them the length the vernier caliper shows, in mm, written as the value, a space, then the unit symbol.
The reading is 34.8 mm
